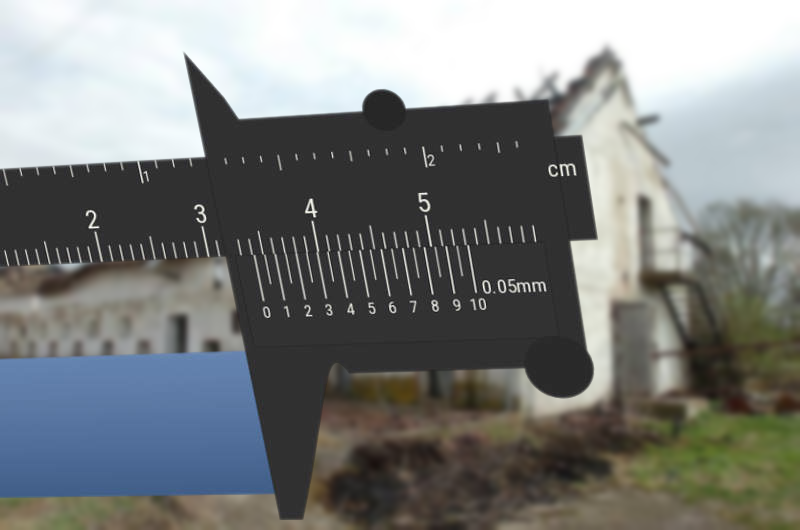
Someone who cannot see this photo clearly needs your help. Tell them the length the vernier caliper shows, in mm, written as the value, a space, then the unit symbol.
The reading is 34.2 mm
